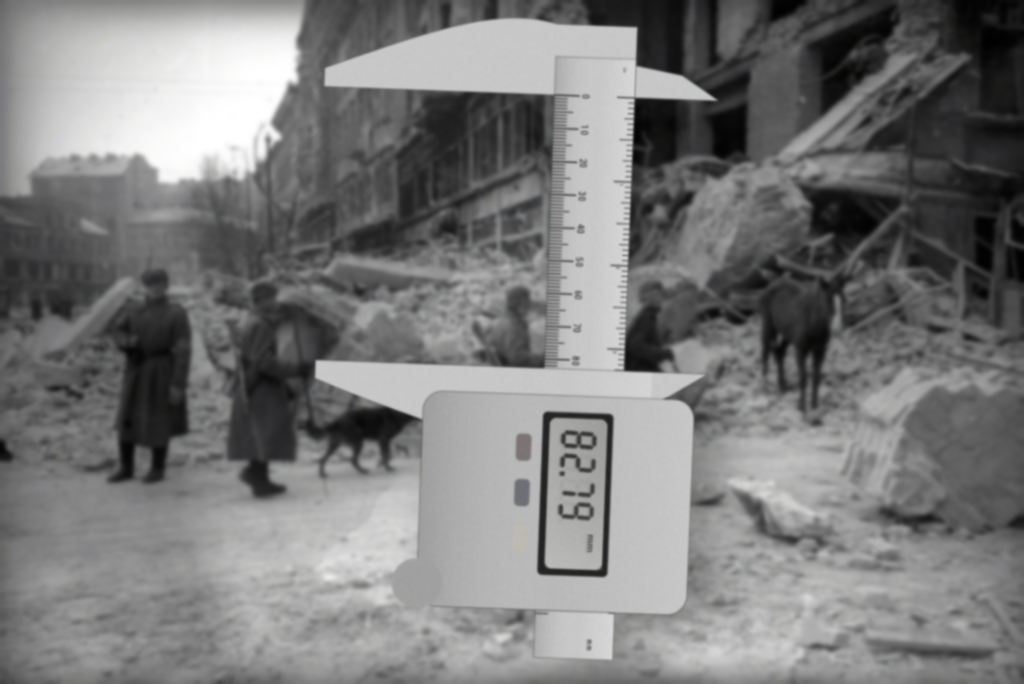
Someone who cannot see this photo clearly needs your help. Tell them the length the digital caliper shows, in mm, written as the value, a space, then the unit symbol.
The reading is 82.79 mm
